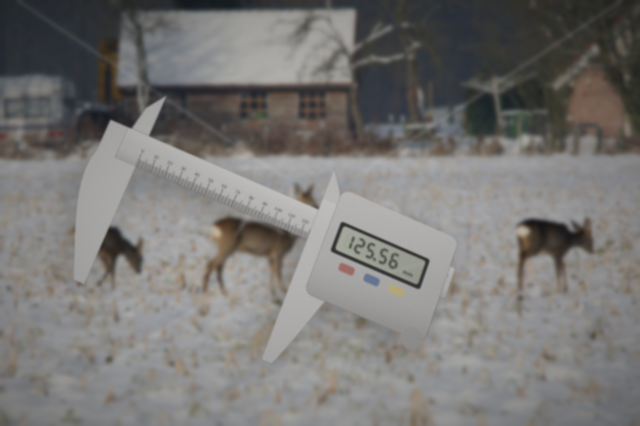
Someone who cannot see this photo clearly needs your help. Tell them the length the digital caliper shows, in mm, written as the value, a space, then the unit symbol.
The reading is 125.56 mm
